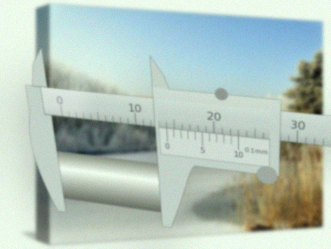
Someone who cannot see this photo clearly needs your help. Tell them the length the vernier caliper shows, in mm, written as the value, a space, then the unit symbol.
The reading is 14.0 mm
